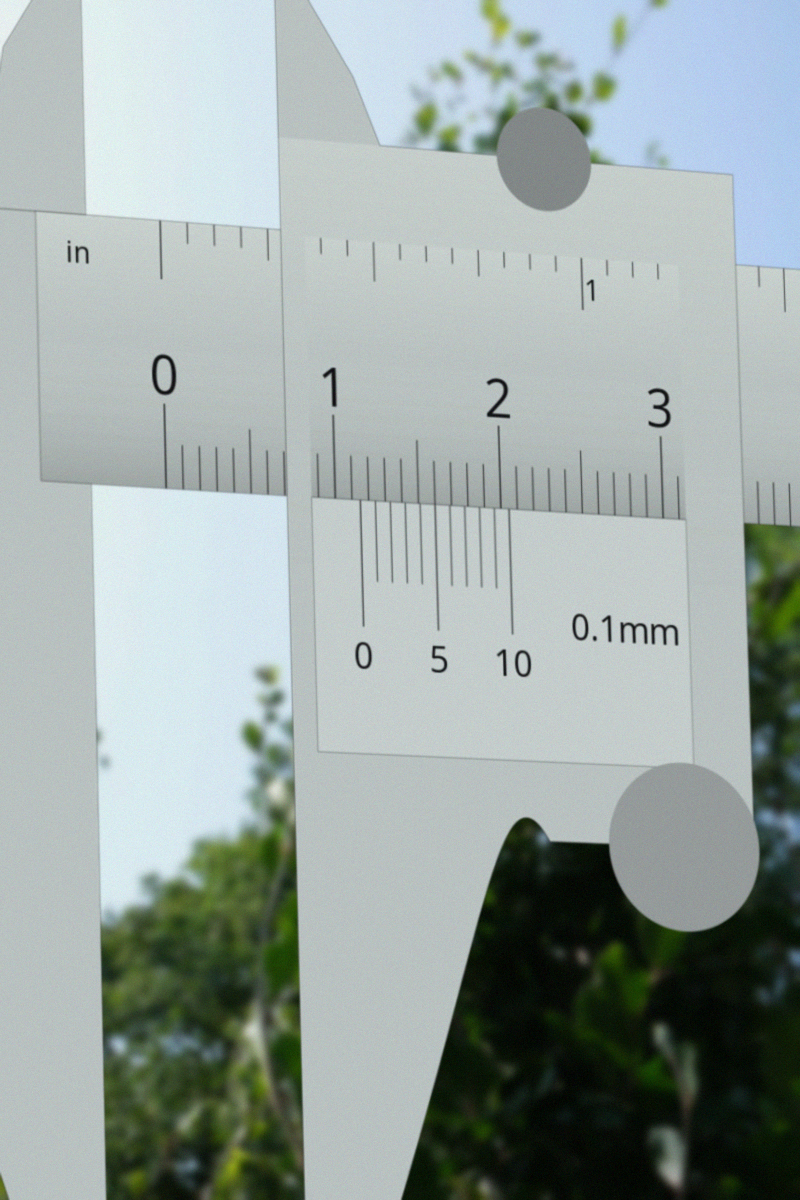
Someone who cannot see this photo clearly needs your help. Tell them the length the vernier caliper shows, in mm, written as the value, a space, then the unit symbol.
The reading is 11.5 mm
